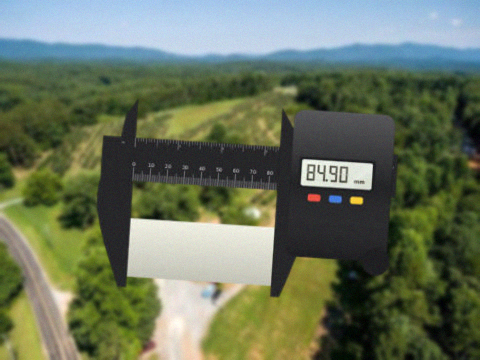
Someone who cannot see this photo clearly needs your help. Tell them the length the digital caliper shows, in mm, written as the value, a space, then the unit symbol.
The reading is 84.90 mm
